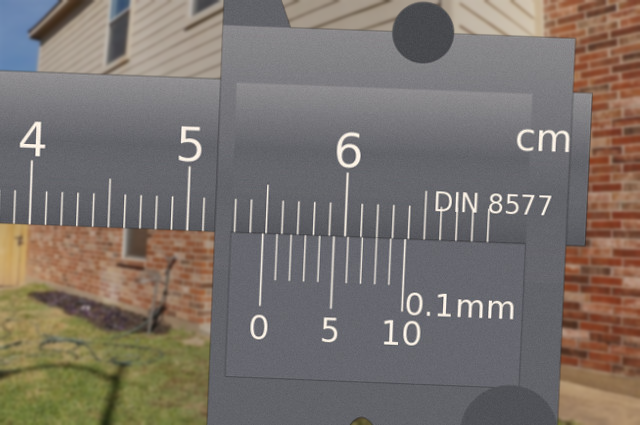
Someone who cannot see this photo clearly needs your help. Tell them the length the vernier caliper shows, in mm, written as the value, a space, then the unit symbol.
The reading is 54.8 mm
